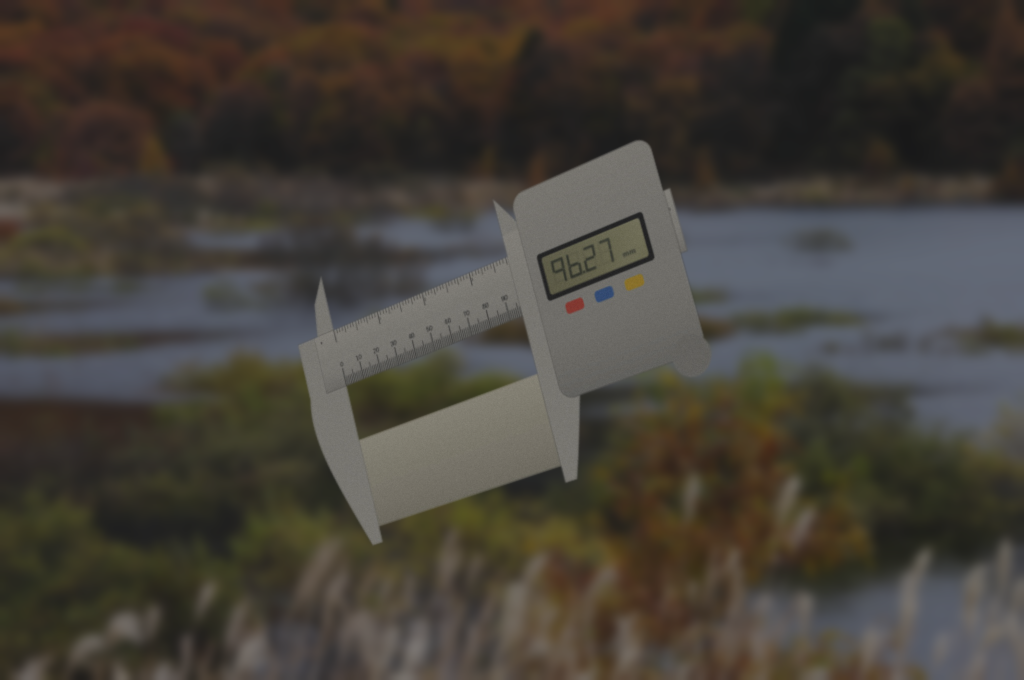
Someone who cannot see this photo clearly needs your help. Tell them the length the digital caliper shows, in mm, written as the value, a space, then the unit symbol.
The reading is 96.27 mm
